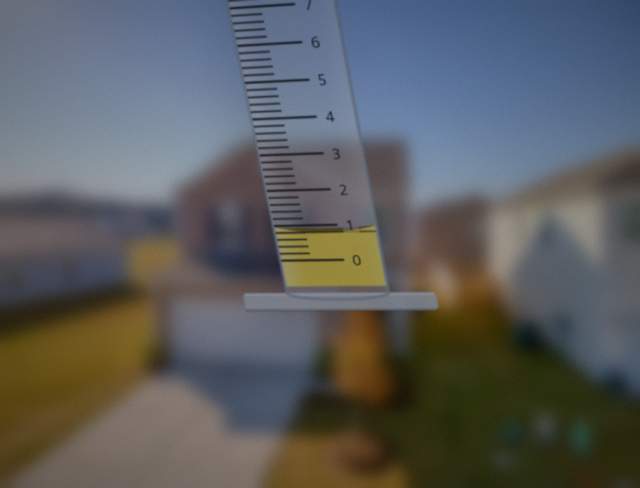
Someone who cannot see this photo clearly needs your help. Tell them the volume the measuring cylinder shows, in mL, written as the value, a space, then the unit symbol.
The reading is 0.8 mL
